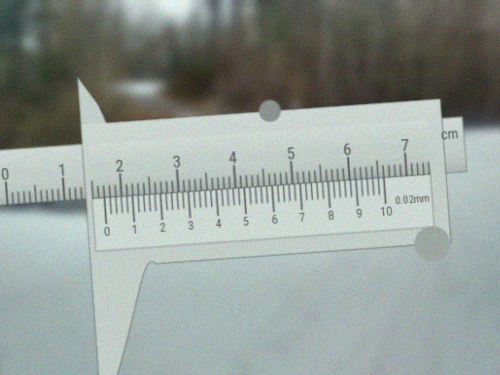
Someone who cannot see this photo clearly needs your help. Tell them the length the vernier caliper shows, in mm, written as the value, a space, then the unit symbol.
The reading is 17.0 mm
